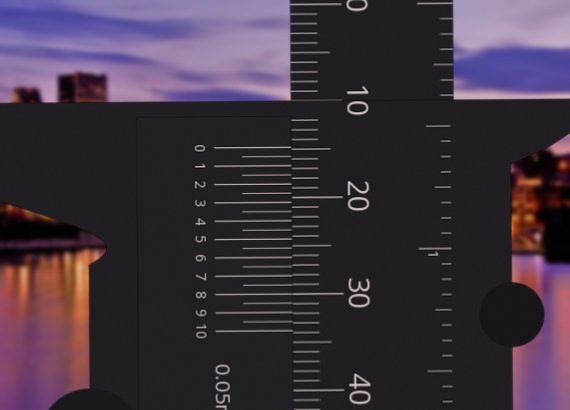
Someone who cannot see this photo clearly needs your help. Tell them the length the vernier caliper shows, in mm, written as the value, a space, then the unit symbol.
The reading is 14.8 mm
